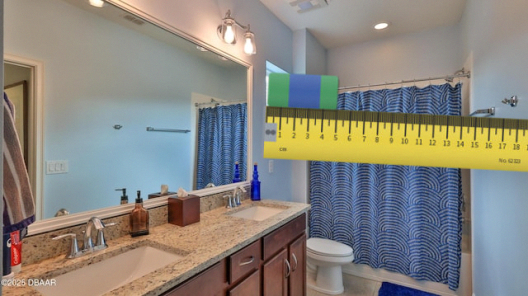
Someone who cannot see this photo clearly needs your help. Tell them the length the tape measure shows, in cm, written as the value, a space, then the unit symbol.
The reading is 5 cm
